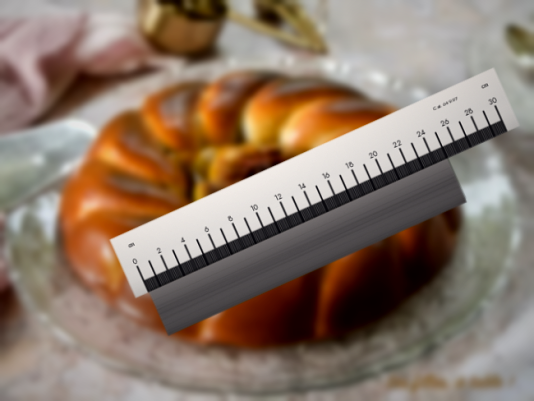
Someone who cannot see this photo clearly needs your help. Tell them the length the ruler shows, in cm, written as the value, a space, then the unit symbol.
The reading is 25 cm
